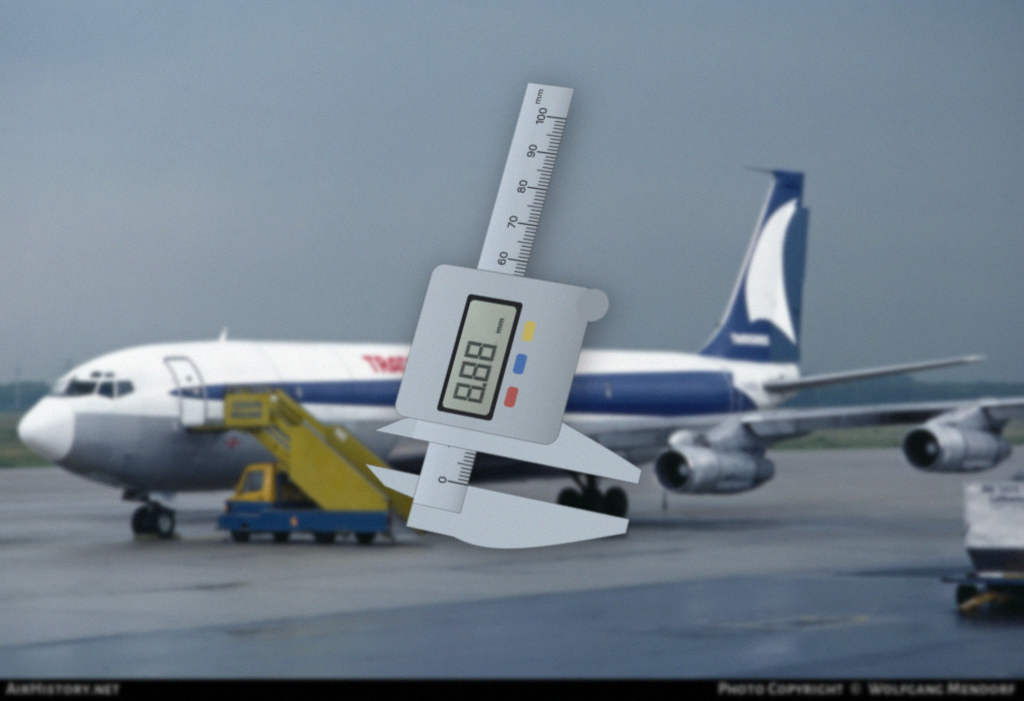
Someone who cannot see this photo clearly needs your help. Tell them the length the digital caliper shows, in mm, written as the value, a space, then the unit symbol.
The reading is 8.88 mm
